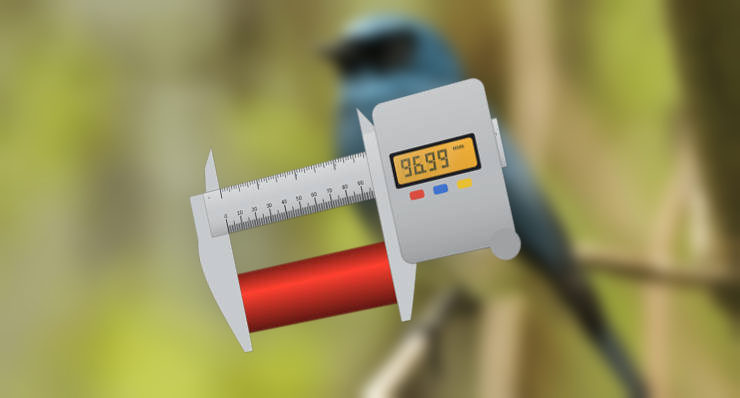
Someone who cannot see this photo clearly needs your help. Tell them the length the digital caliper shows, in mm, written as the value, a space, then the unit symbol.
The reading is 96.99 mm
